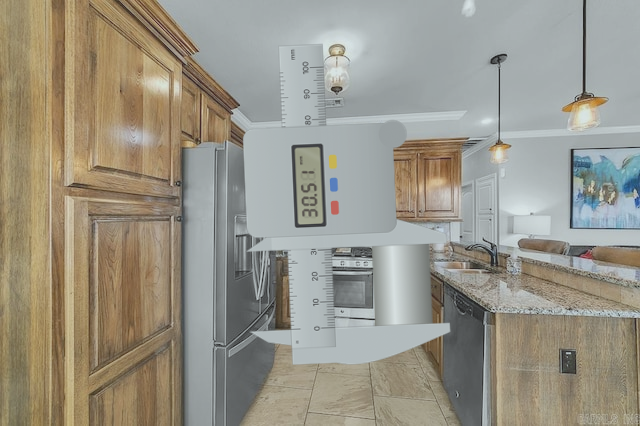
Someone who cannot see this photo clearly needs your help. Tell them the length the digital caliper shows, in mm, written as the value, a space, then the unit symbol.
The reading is 30.51 mm
